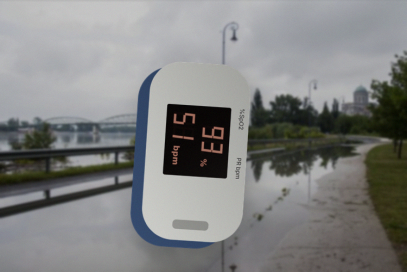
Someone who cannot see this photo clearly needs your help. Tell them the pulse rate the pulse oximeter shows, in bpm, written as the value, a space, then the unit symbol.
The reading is 51 bpm
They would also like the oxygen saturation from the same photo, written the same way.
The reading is 93 %
